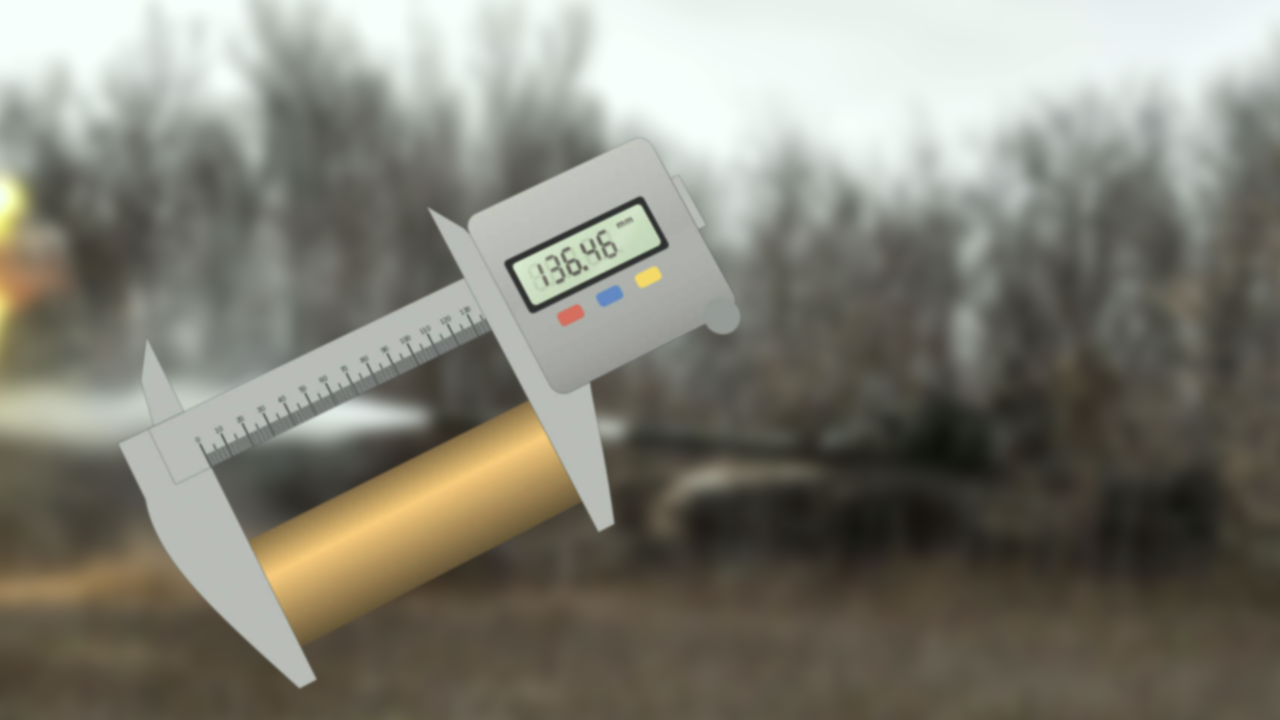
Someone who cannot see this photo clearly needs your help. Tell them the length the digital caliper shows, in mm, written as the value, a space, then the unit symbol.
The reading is 136.46 mm
